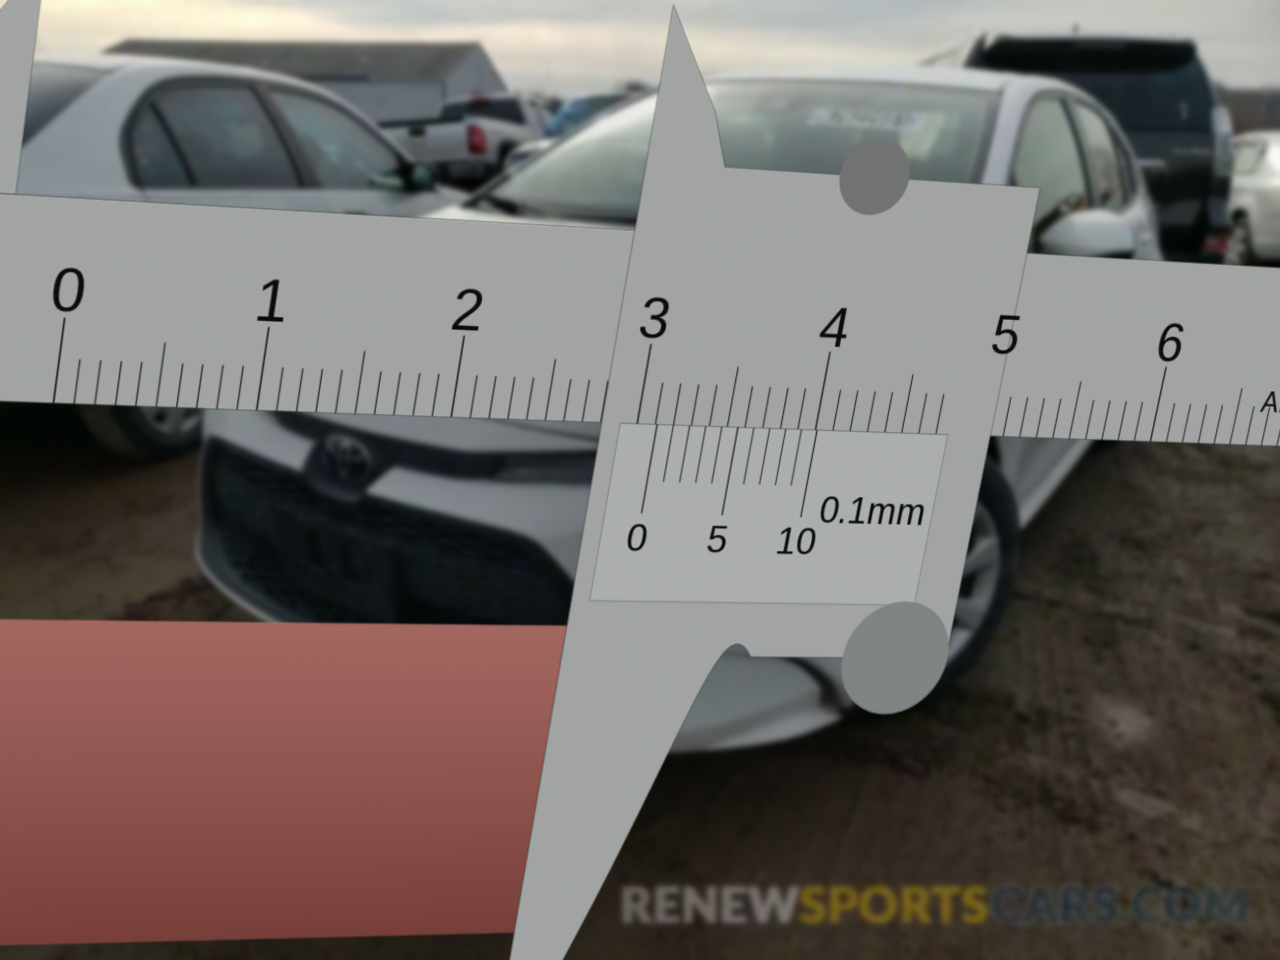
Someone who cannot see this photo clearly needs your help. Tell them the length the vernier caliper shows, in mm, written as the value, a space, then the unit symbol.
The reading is 31.1 mm
